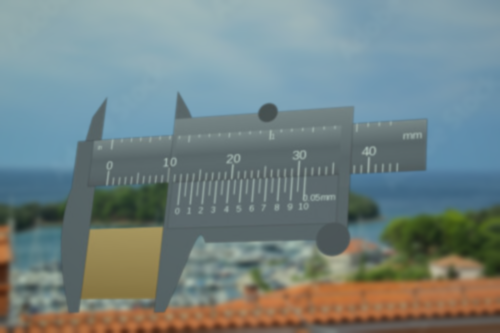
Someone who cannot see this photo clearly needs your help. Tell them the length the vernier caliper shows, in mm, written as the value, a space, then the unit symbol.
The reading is 12.0 mm
